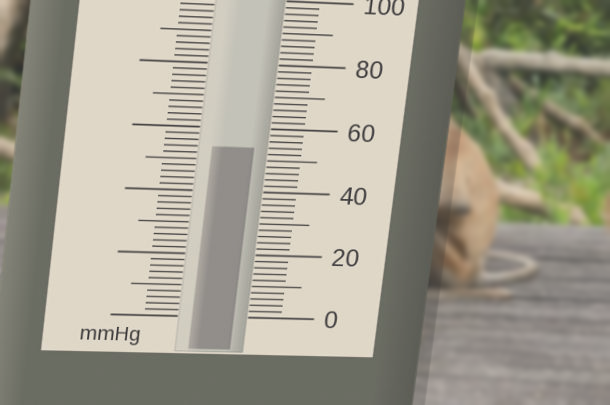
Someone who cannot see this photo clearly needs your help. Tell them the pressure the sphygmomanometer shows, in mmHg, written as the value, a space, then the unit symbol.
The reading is 54 mmHg
